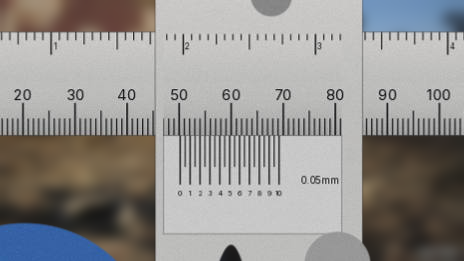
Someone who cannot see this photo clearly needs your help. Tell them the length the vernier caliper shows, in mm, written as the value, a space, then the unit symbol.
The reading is 50.2 mm
